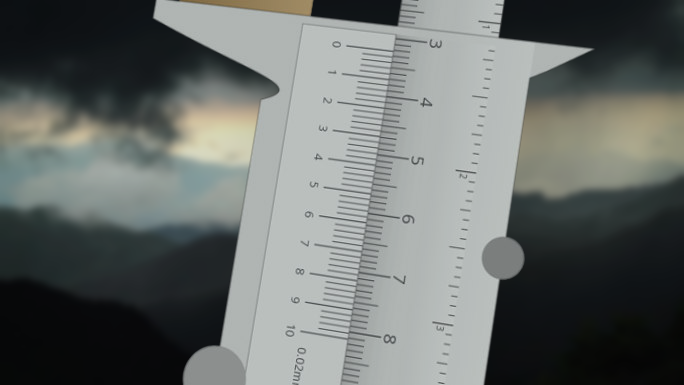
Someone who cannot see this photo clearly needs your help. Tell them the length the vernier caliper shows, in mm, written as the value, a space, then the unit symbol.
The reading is 32.2 mm
